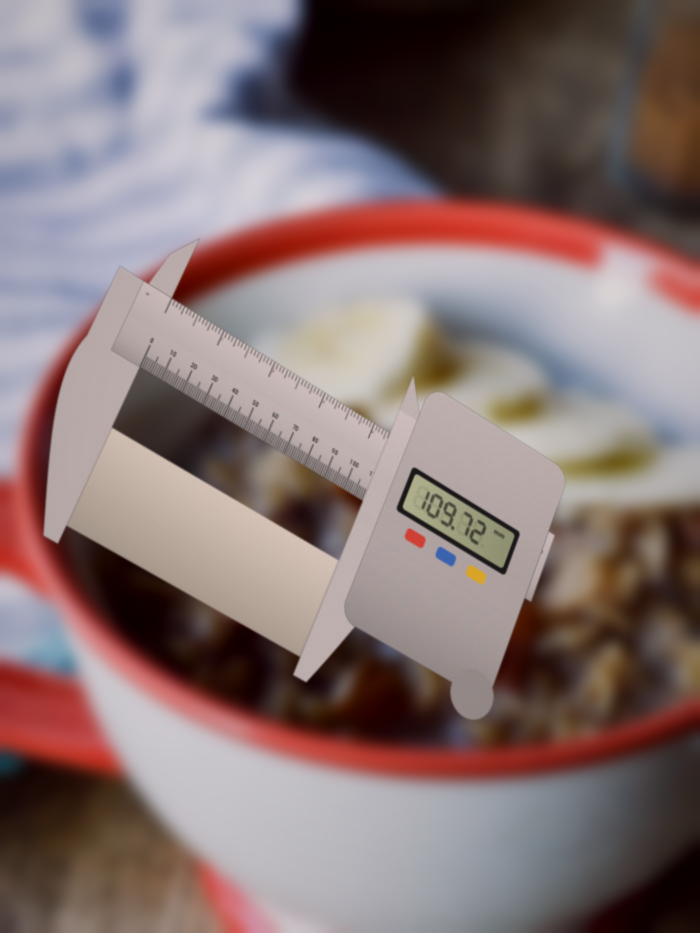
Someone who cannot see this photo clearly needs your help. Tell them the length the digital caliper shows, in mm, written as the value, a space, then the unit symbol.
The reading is 109.72 mm
